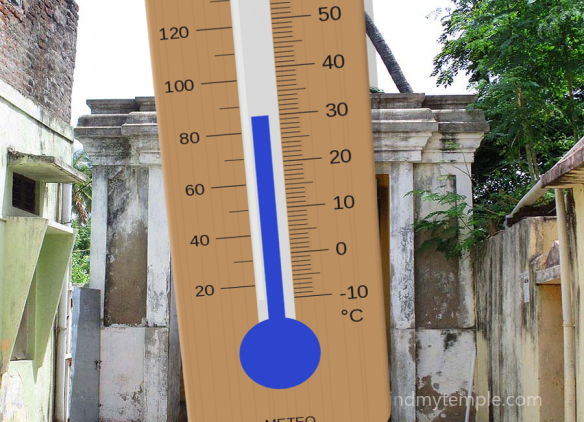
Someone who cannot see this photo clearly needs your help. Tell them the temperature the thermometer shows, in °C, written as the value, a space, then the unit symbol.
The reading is 30 °C
